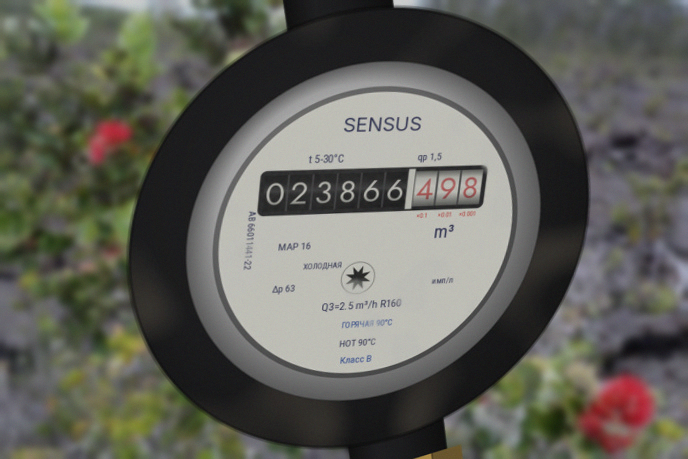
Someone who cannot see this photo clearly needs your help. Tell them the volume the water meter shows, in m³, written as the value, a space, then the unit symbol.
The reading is 23866.498 m³
